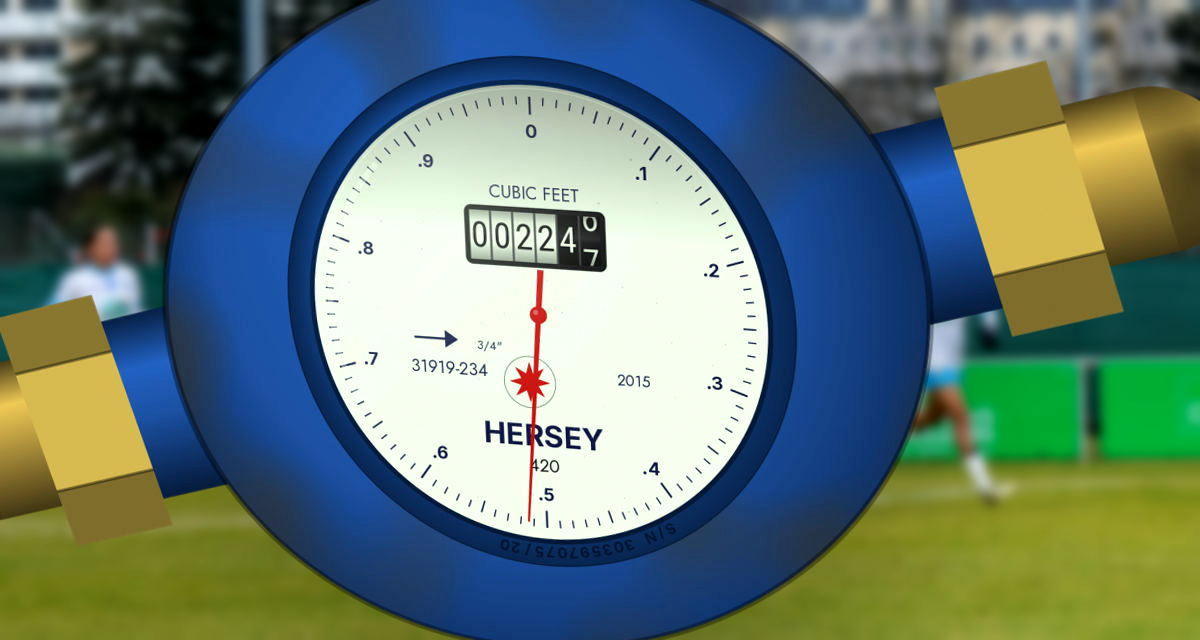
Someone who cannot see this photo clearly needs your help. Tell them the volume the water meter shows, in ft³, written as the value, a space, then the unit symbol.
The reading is 2246.51 ft³
